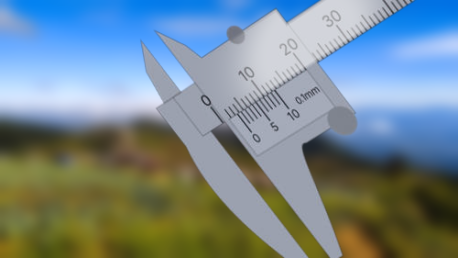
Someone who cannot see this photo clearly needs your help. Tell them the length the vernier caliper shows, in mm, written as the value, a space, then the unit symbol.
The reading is 3.5 mm
